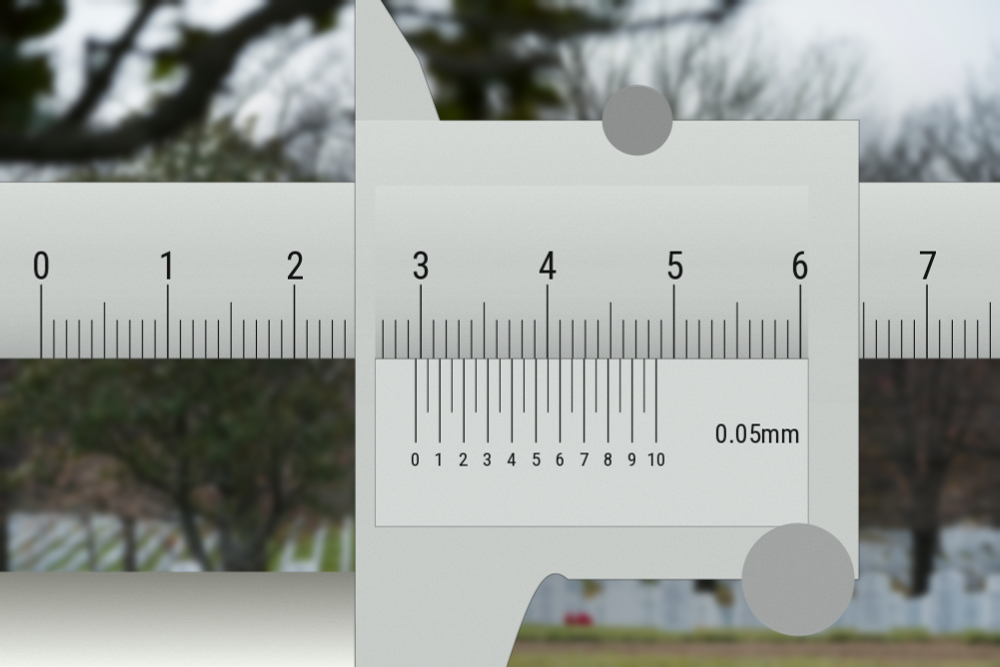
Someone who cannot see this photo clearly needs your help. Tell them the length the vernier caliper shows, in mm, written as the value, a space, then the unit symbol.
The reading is 29.6 mm
